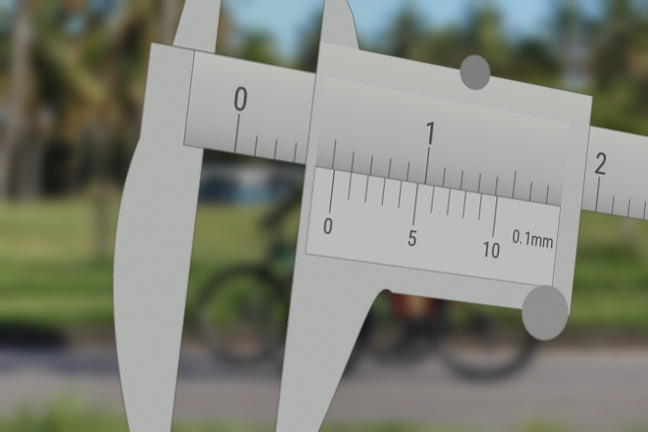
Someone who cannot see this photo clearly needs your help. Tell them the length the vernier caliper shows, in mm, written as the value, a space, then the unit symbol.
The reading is 5.1 mm
